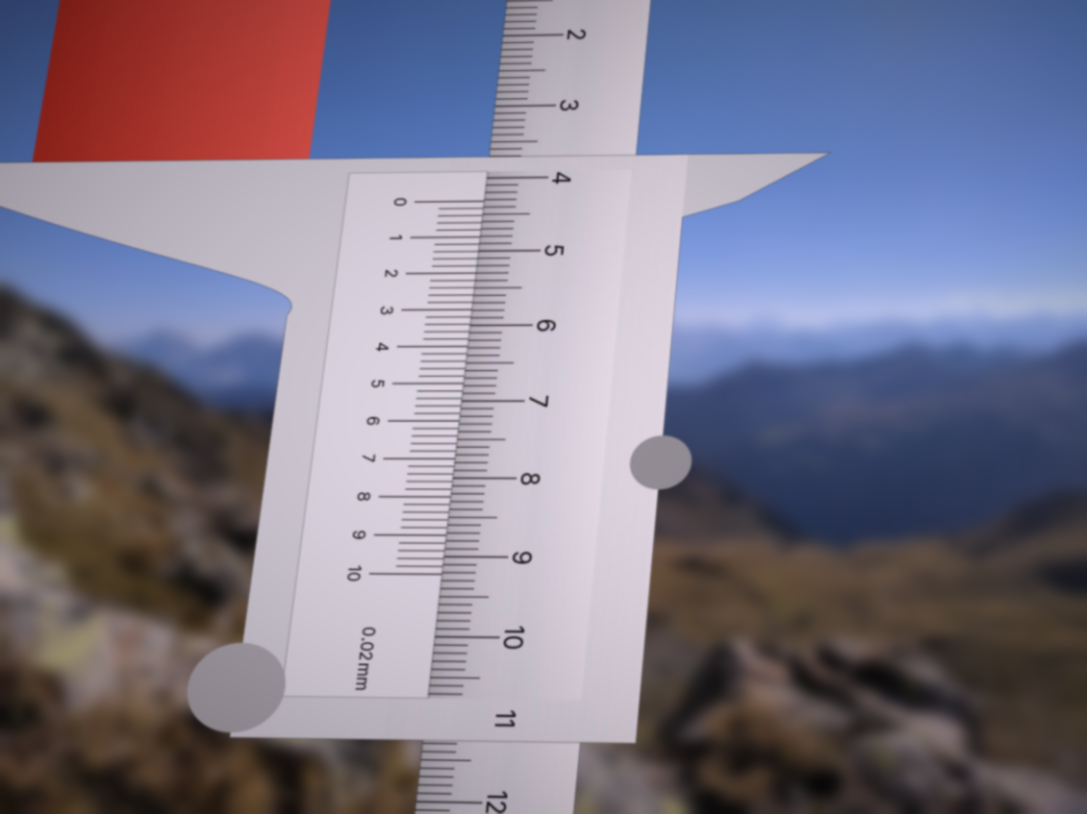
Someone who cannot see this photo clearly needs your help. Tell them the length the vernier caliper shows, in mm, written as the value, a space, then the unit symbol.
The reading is 43.2 mm
